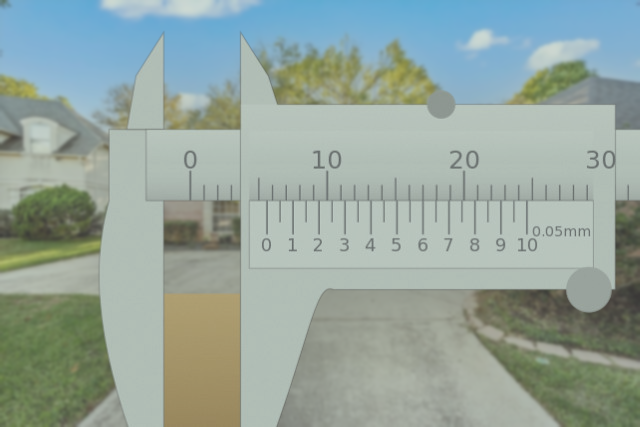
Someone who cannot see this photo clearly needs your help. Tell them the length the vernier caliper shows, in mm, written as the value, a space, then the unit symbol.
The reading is 5.6 mm
